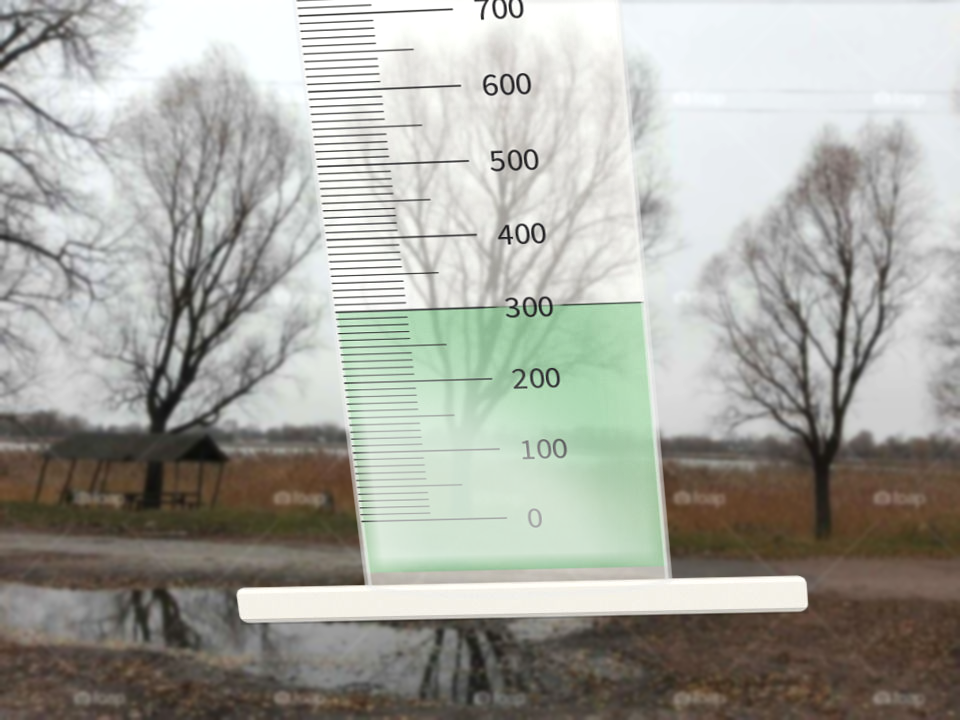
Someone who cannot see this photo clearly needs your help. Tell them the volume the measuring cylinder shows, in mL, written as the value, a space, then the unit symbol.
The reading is 300 mL
